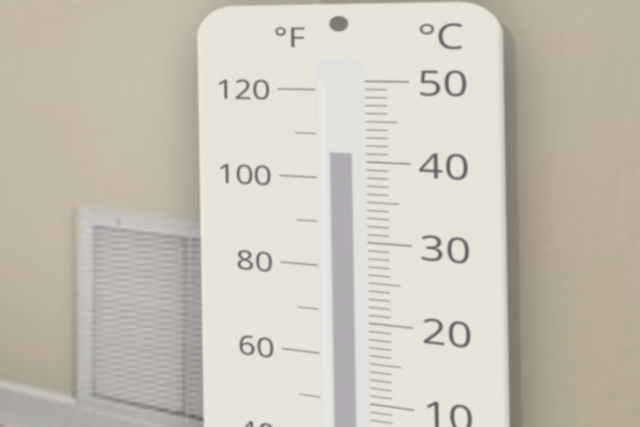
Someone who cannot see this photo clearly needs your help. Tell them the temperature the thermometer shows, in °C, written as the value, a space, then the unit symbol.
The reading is 41 °C
